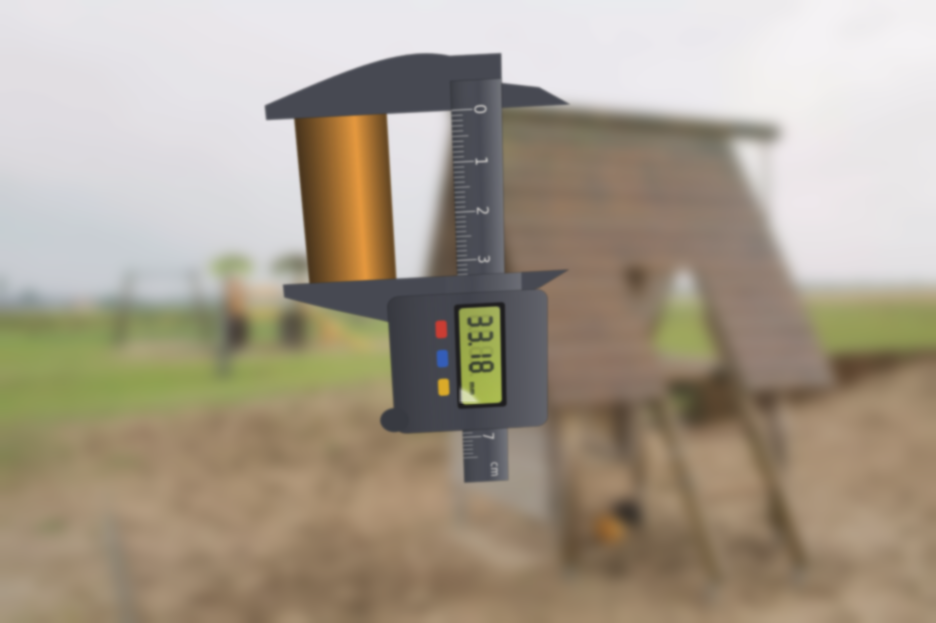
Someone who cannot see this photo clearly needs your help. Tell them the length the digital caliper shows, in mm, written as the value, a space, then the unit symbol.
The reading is 33.18 mm
